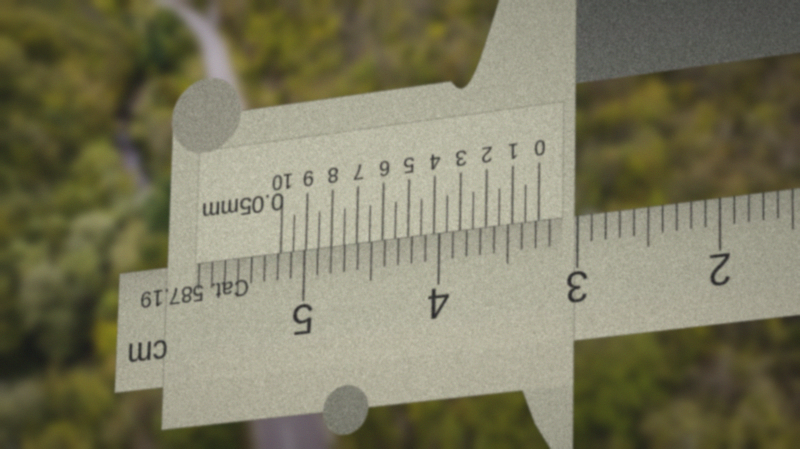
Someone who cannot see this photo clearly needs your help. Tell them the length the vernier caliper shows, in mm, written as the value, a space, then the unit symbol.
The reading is 32.8 mm
